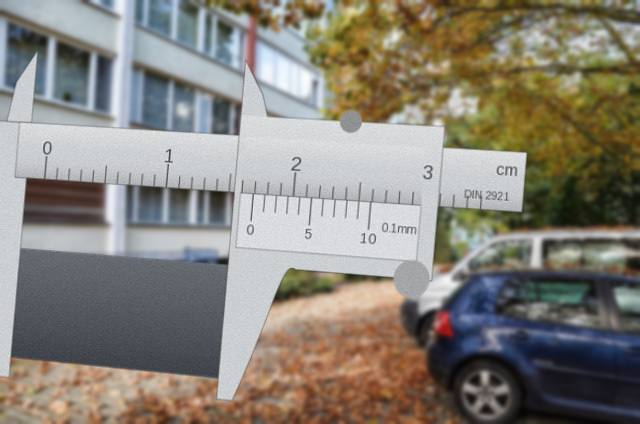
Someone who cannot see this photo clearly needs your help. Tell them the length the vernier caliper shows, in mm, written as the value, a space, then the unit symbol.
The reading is 16.9 mm
